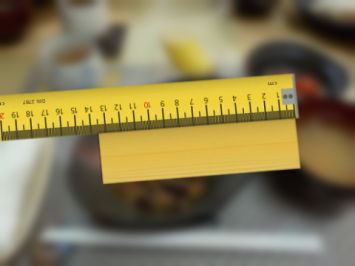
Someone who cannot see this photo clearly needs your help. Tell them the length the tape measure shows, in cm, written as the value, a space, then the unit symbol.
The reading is 13.5 cm
